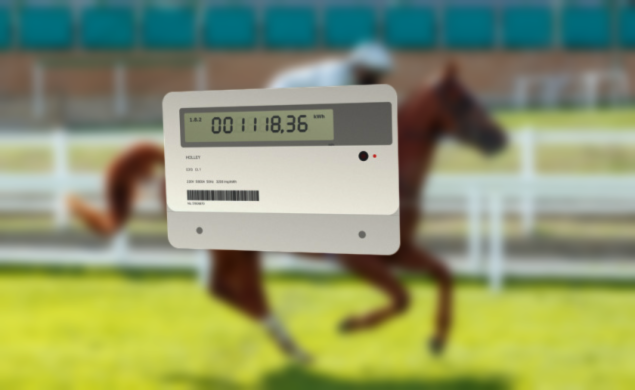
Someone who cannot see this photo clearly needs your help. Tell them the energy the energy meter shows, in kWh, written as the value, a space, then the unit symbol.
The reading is 1118.36 kWh
